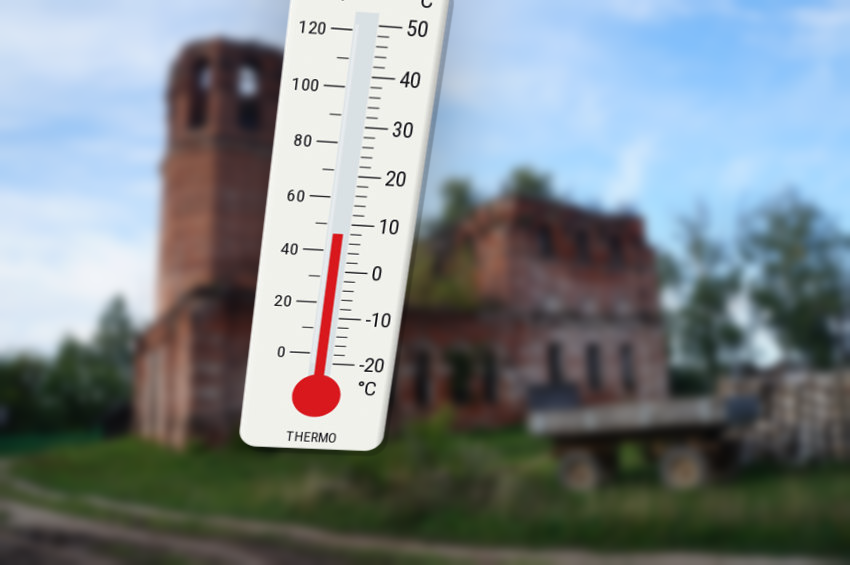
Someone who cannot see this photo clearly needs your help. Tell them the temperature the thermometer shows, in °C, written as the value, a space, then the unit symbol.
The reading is 8 °C
